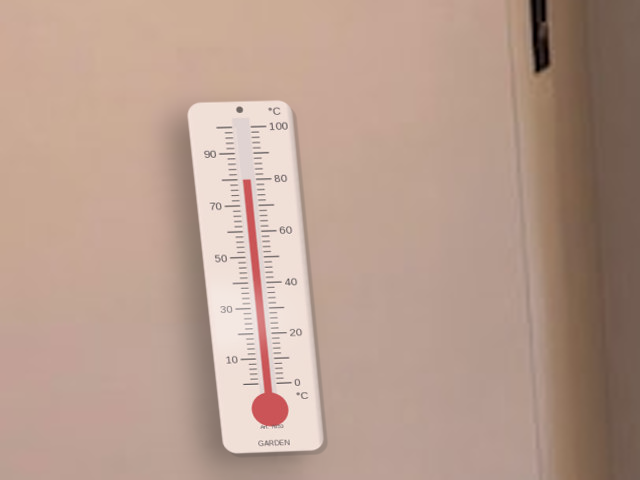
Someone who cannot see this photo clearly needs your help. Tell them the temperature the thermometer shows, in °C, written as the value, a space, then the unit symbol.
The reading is 80 °C
